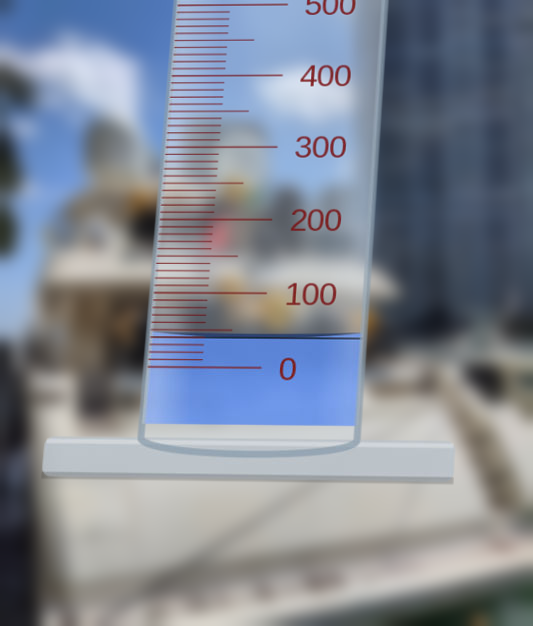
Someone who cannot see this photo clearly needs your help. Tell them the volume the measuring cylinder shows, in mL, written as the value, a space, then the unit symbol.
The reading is 40 mL
